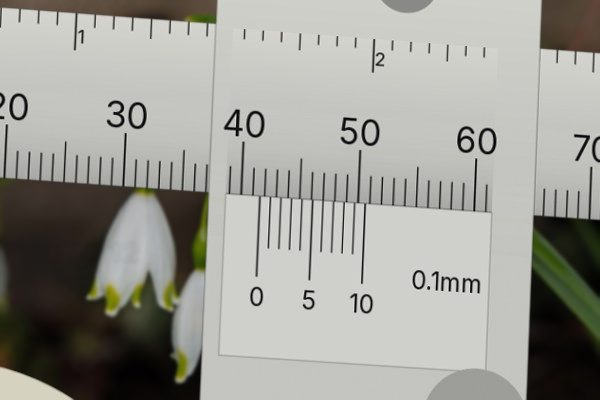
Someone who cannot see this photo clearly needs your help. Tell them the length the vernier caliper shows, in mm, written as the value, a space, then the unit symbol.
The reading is 41.6 mm
